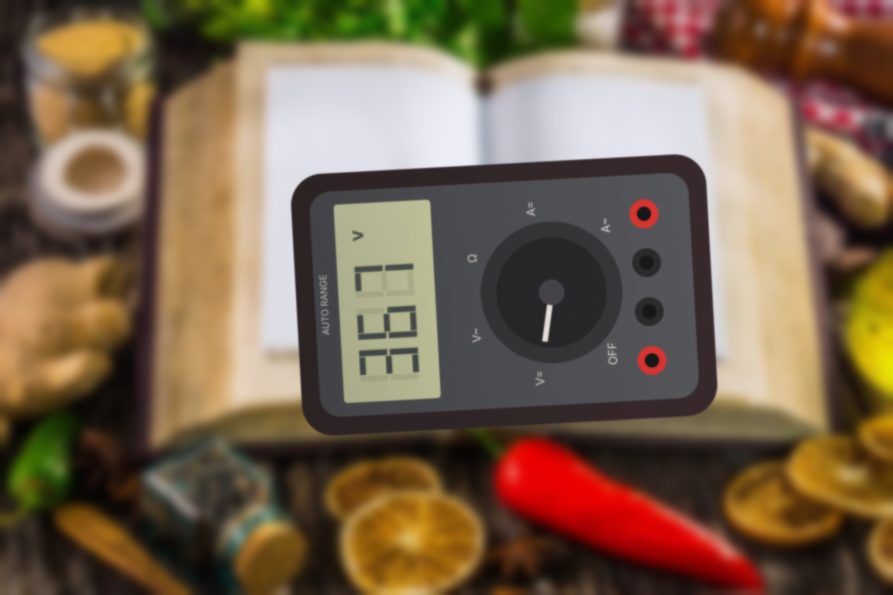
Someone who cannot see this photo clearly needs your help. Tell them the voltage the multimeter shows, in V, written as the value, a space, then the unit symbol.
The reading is 367 V
